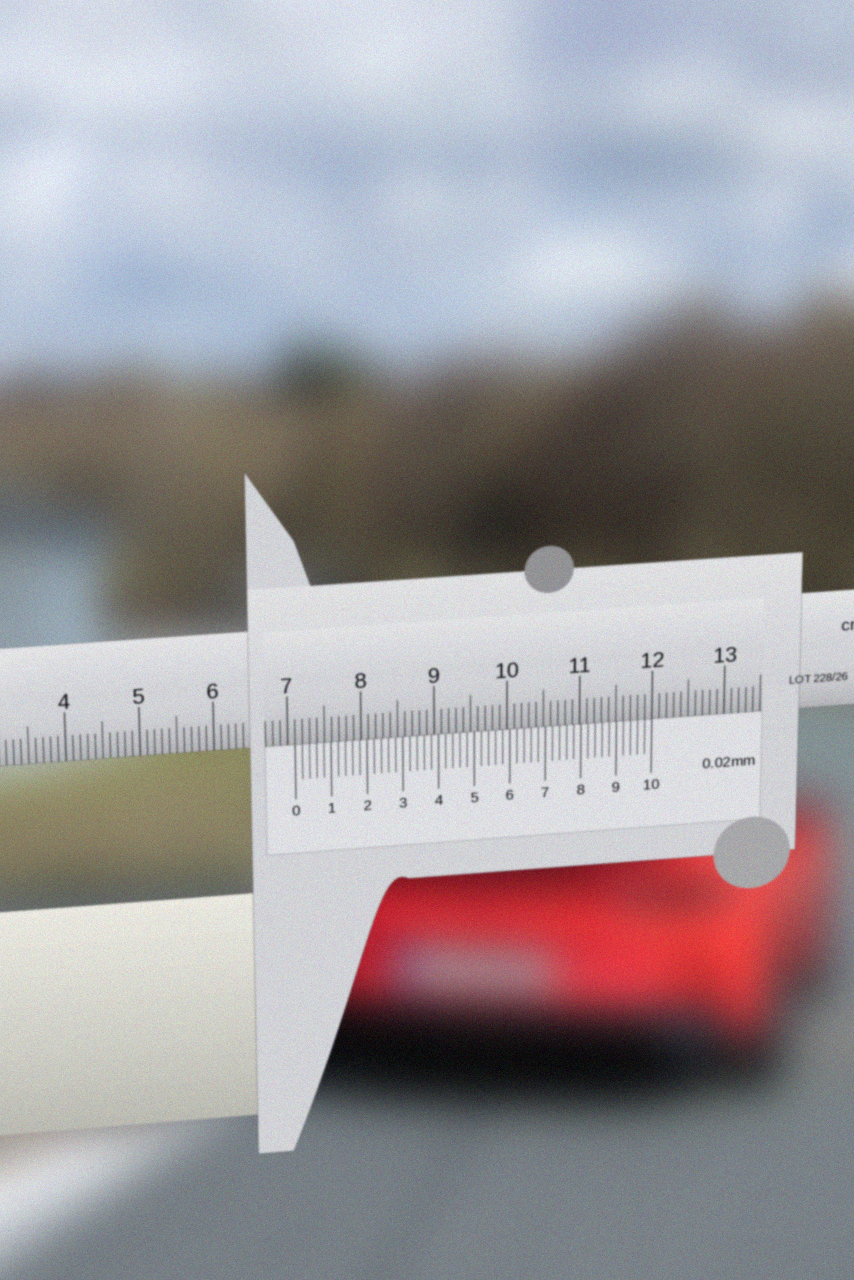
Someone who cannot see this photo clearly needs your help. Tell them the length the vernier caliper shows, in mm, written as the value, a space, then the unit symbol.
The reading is 71.0 mm
